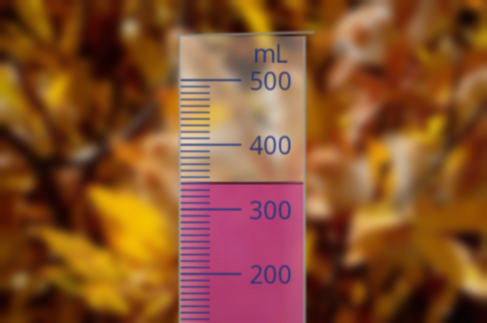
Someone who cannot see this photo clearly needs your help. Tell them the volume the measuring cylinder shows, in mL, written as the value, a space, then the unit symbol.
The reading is 340 mL
